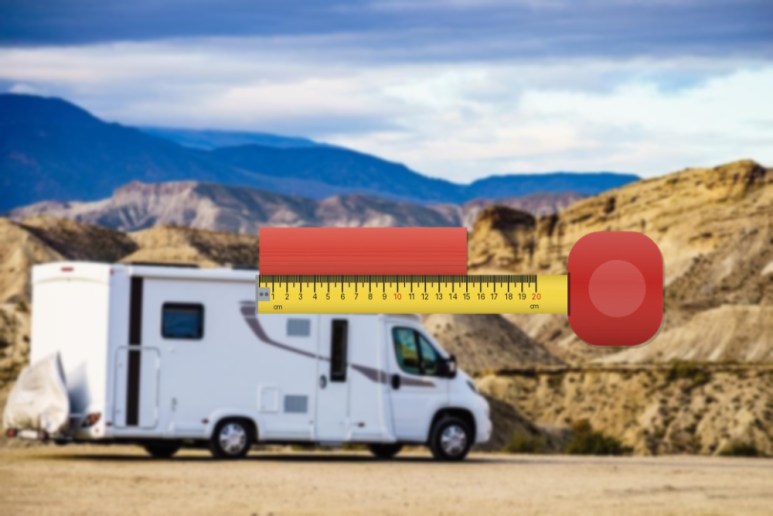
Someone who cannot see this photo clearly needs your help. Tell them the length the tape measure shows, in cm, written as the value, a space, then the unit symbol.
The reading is 15 cm
